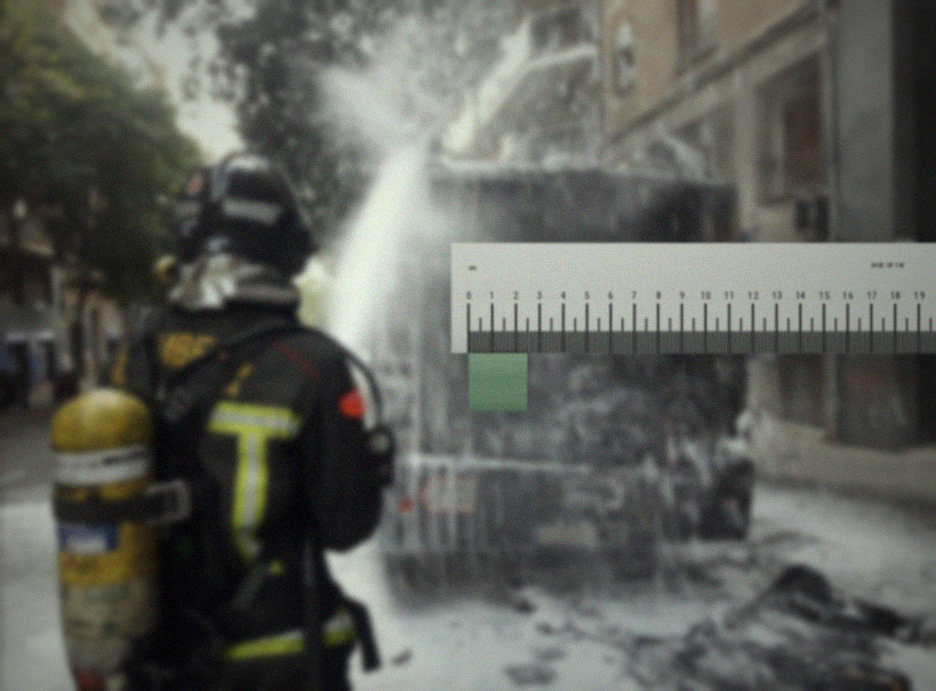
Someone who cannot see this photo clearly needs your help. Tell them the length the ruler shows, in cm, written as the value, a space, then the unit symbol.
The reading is 2.5 cm
